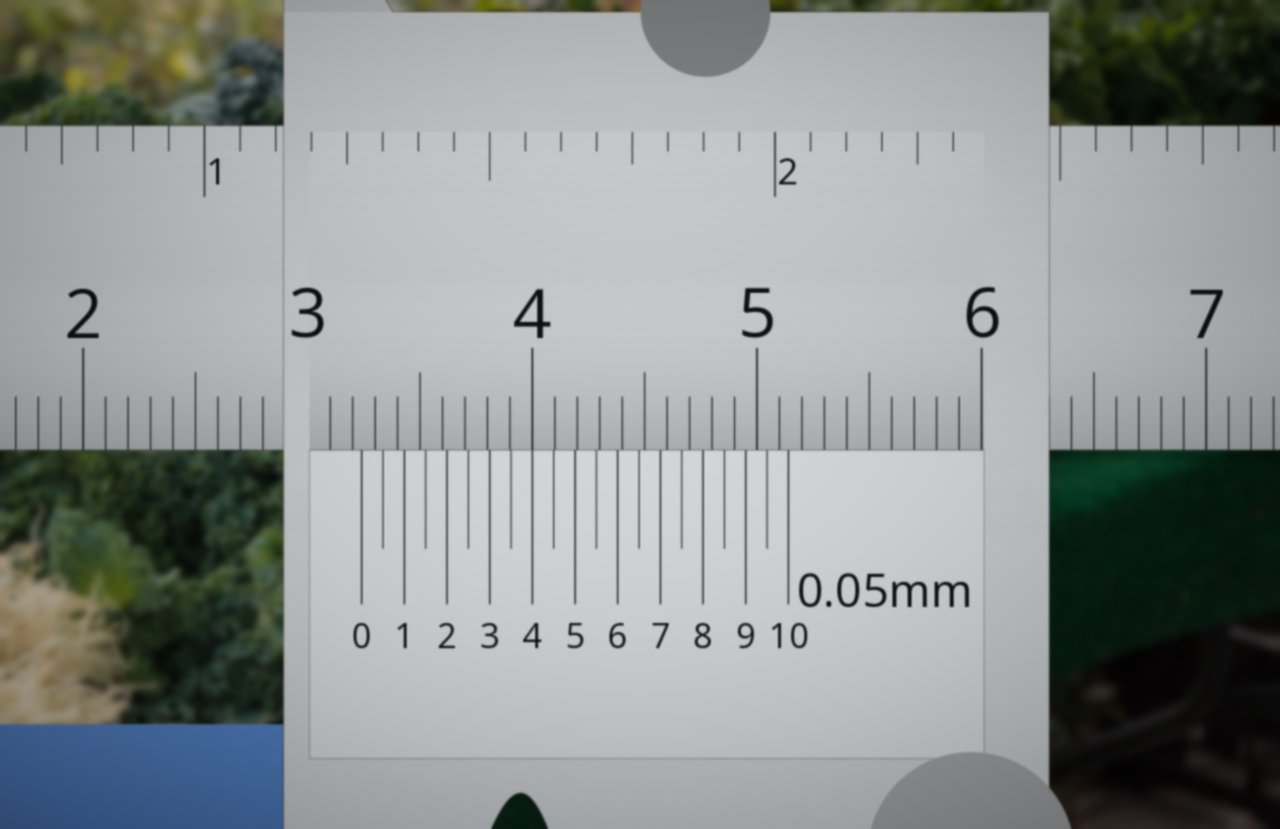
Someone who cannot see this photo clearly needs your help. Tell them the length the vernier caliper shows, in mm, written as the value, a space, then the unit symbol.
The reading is 32.4 mm
